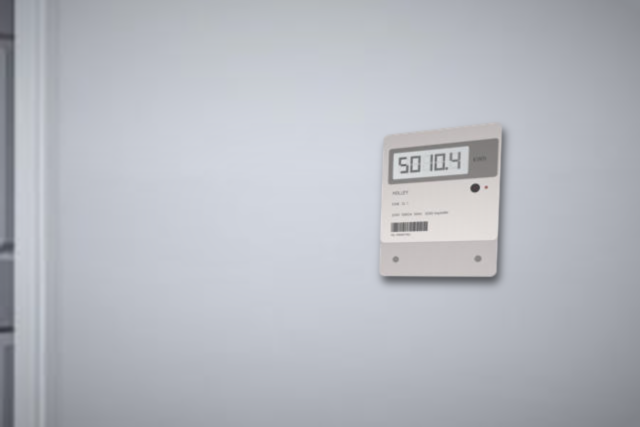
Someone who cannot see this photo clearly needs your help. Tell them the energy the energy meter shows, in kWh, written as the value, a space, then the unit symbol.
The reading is 5010.4 kWh
